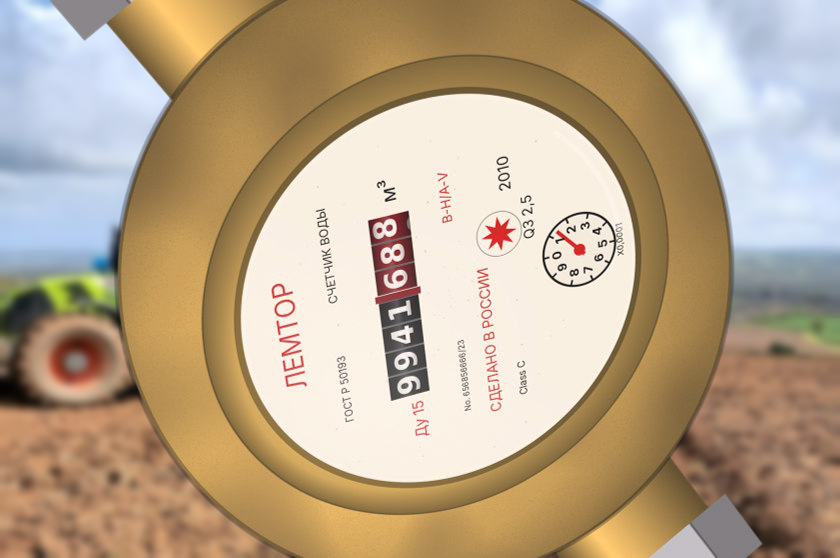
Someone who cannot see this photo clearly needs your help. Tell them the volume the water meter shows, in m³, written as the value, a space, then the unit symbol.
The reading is 9941.6881 m³
